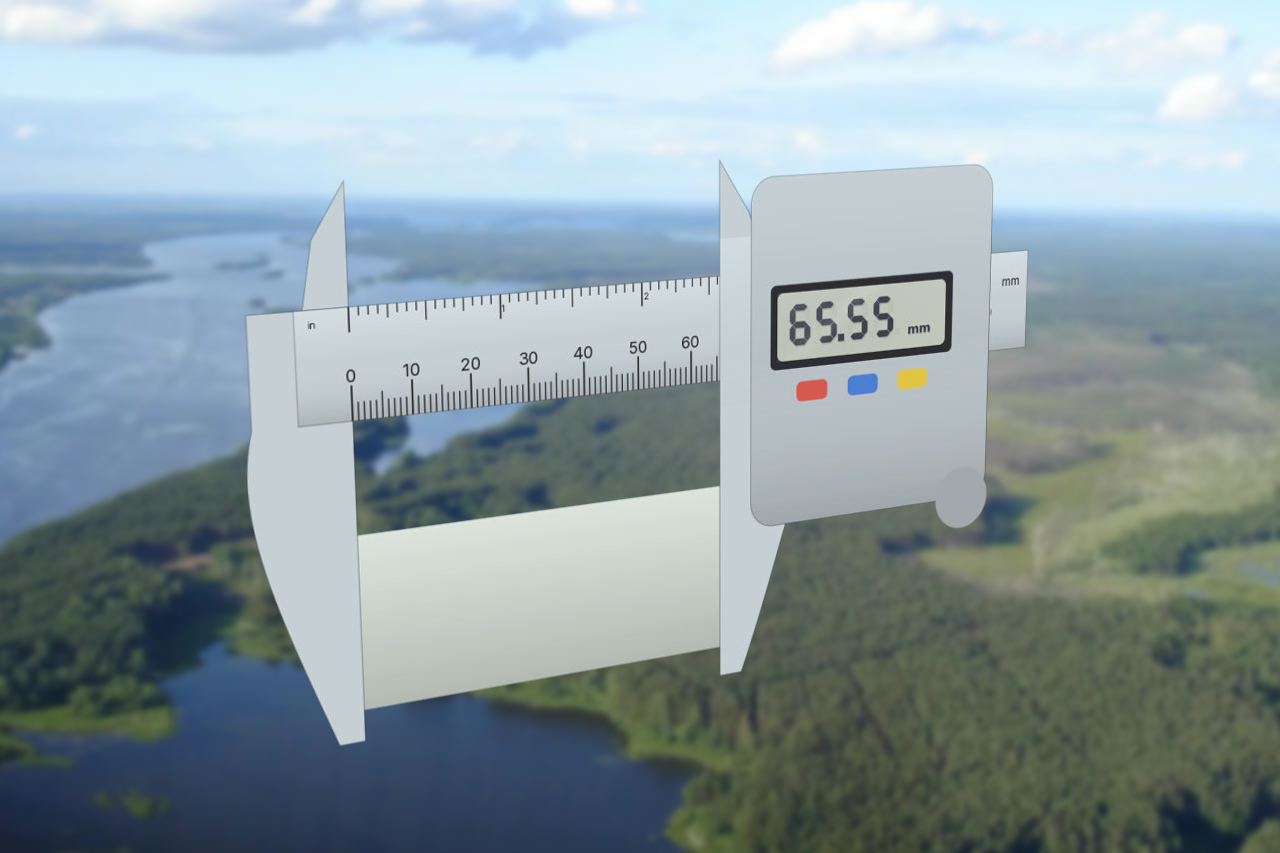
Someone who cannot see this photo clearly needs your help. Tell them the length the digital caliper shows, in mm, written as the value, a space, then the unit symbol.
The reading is 65.55 mm
